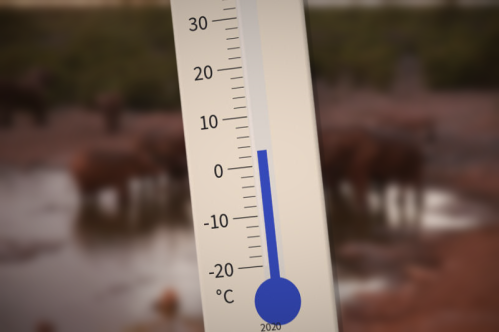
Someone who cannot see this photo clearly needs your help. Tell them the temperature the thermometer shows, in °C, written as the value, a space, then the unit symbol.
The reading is 3 °C
